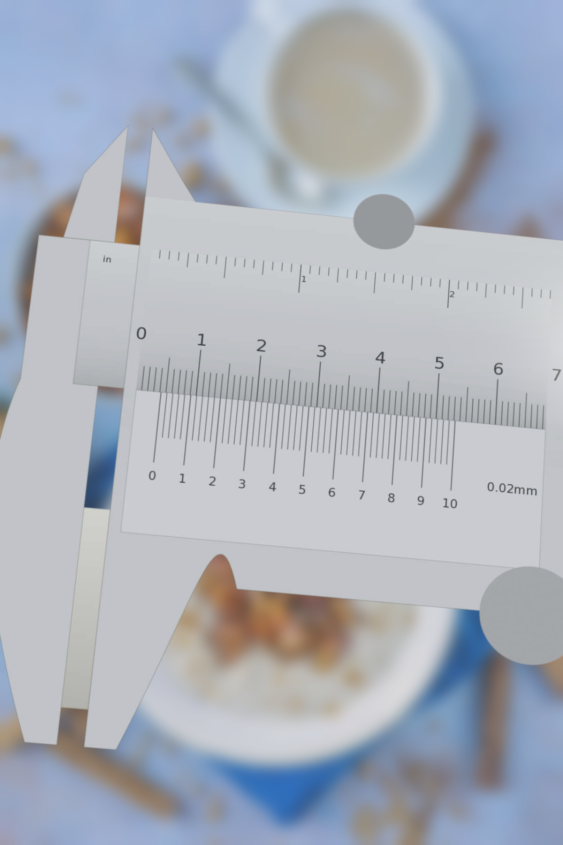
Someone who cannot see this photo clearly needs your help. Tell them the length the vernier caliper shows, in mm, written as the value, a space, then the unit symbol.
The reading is 4.2 mm
